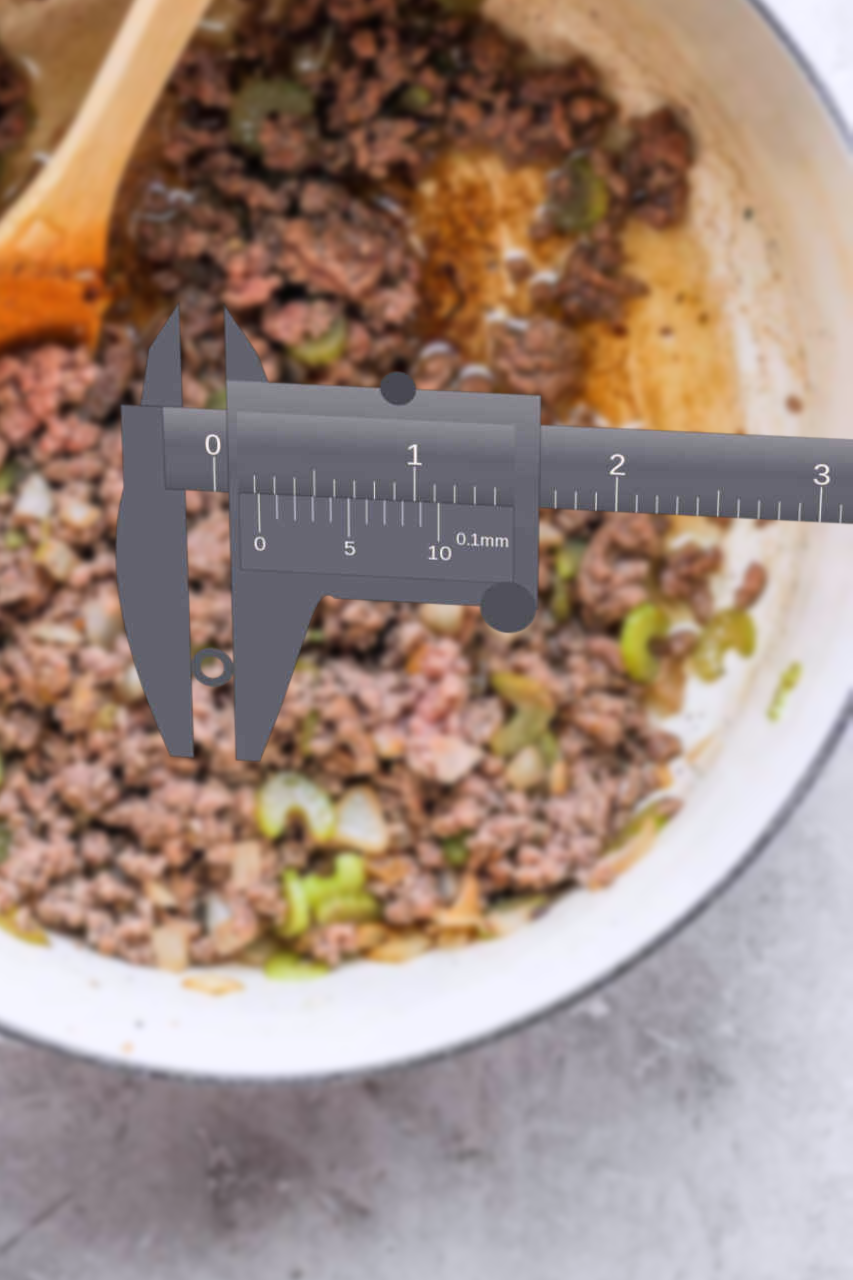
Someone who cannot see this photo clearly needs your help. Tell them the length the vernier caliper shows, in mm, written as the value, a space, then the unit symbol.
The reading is 2.2 mm
